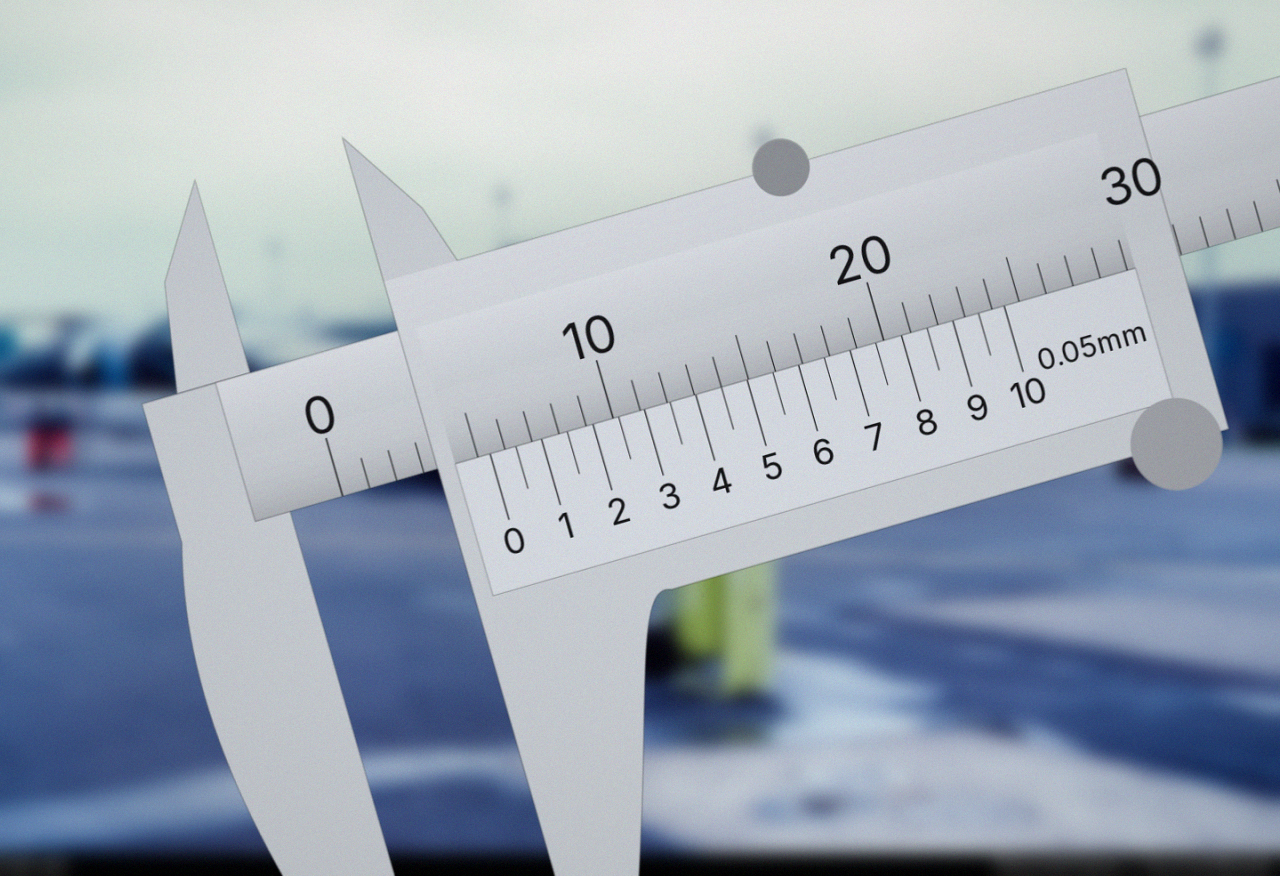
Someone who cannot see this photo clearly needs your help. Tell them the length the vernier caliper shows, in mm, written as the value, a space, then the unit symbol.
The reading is 5.45 mm
